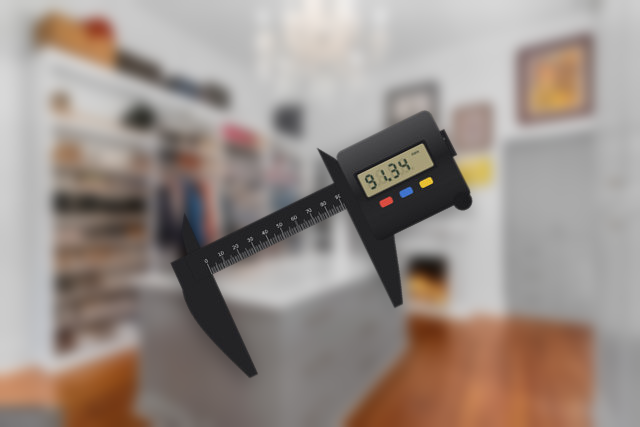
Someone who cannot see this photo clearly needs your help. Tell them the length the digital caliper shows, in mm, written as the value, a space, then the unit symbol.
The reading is 91.34 mm
